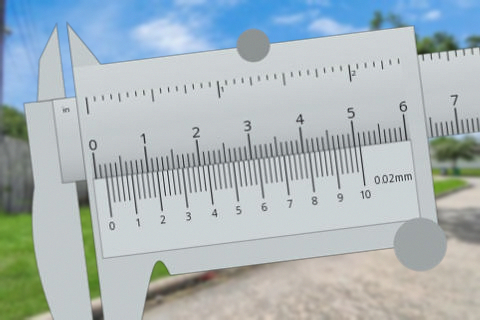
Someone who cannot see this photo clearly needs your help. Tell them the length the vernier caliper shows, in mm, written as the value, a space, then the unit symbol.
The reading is 2.0 mm
